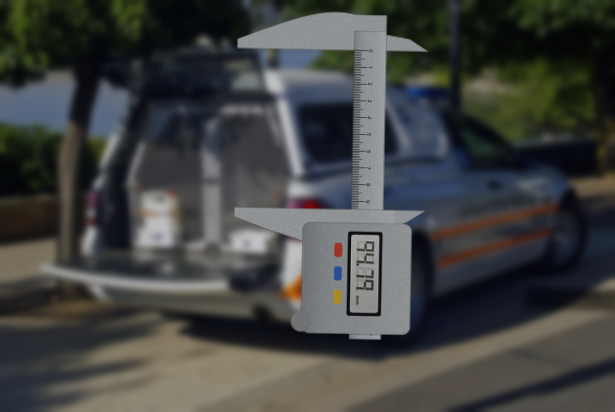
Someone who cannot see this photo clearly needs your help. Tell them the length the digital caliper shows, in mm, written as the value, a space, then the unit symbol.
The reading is 94.79 mm
